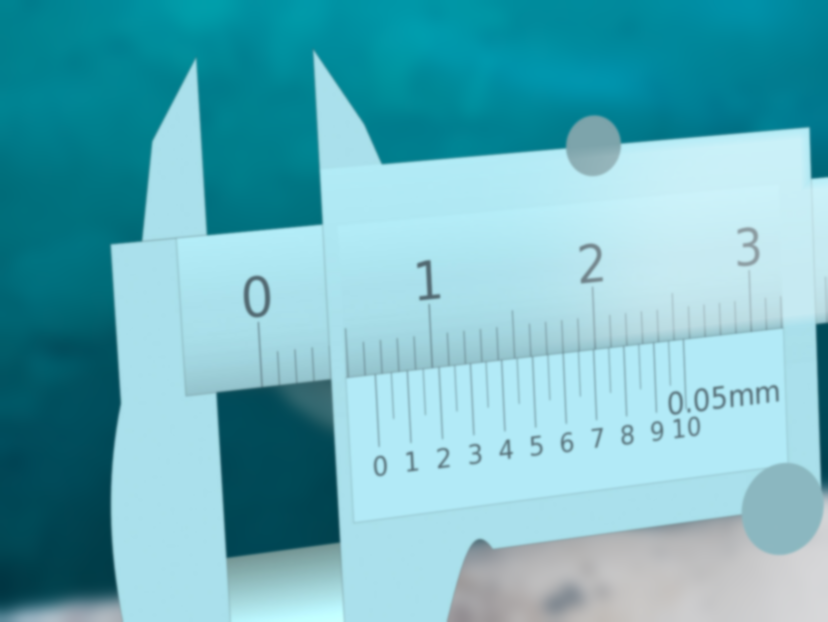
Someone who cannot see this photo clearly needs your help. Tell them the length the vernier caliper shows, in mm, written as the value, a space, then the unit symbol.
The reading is 6.6 mm
